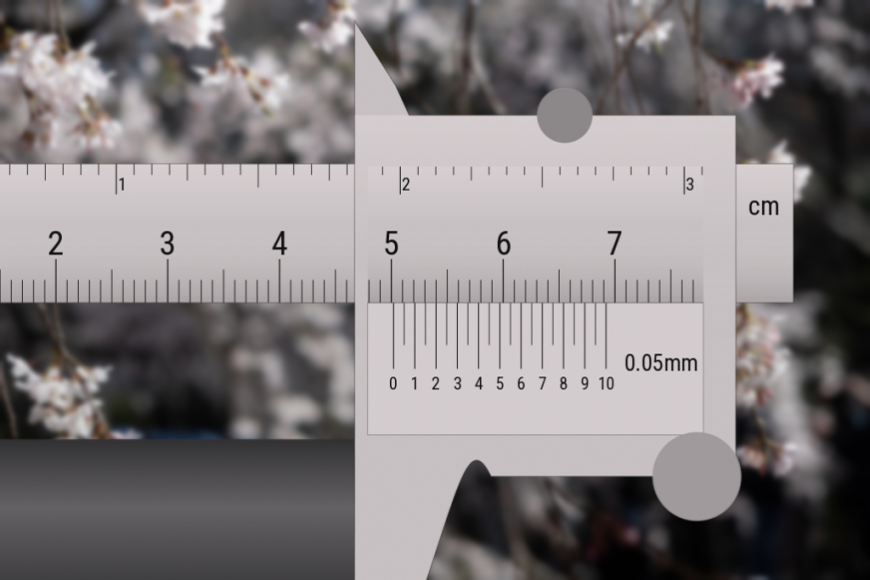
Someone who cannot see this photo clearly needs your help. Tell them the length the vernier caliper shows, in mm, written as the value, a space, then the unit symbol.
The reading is 50.2 mm
